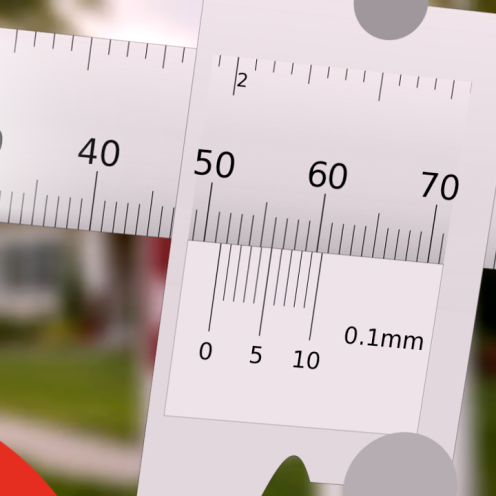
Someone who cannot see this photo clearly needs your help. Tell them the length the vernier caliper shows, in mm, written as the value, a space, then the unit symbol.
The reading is 51.5 mm
